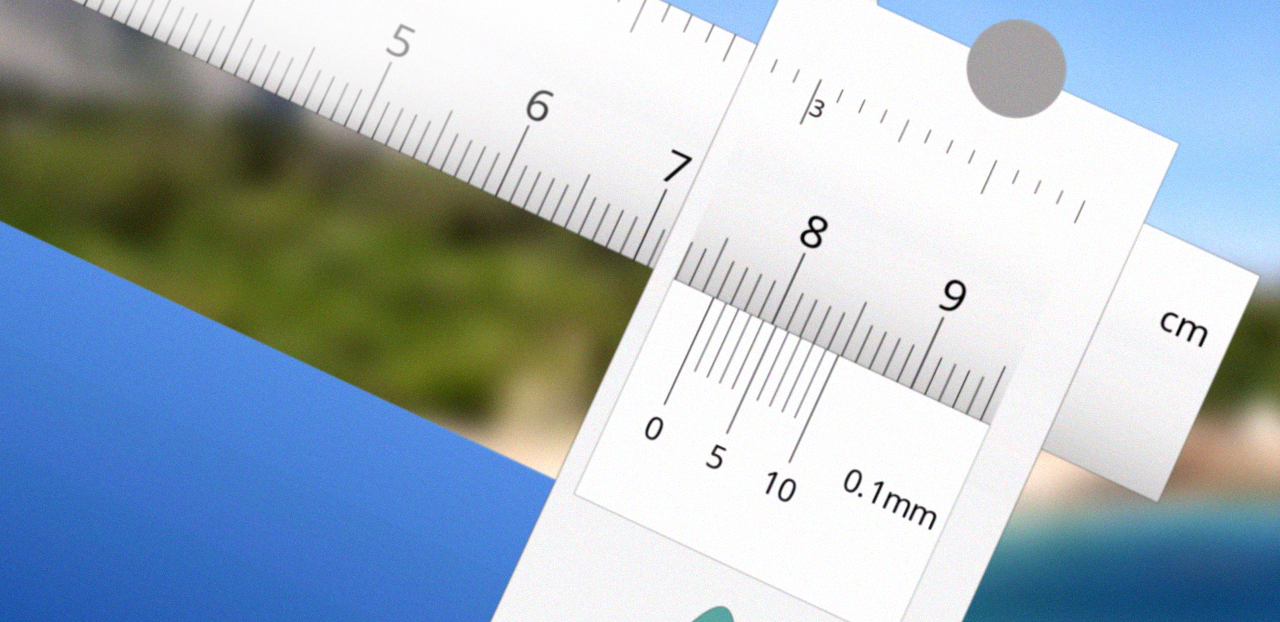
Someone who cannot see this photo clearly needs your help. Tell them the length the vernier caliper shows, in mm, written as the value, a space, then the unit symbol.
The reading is 75.8 mm
